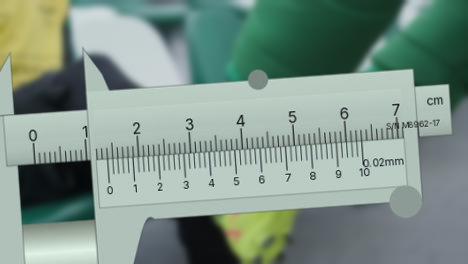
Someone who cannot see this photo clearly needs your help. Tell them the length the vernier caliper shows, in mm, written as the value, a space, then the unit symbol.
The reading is 14.0 mm
